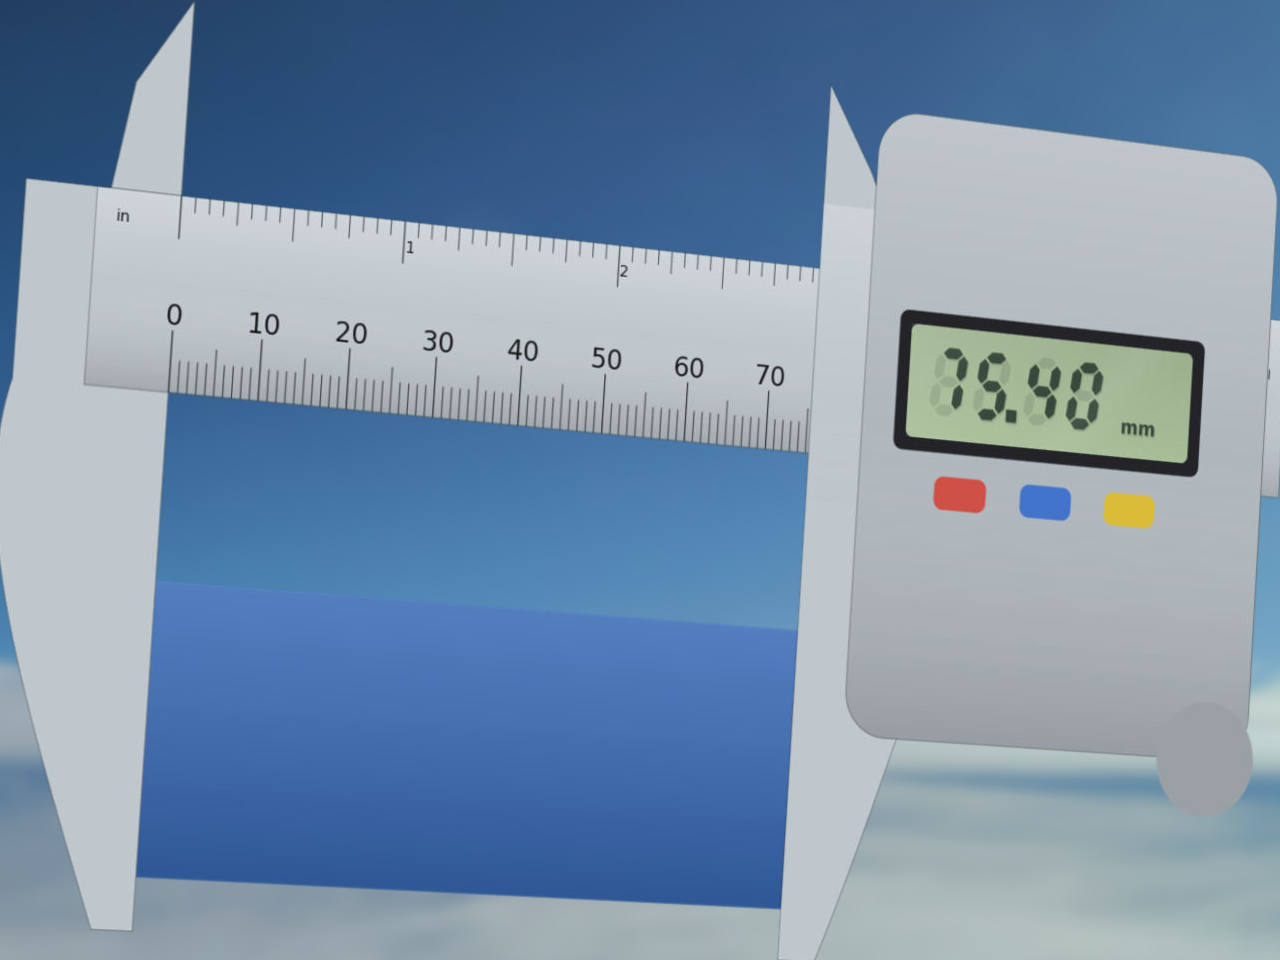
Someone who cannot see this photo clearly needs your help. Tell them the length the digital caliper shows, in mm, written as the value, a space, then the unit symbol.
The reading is 75.40 mm
